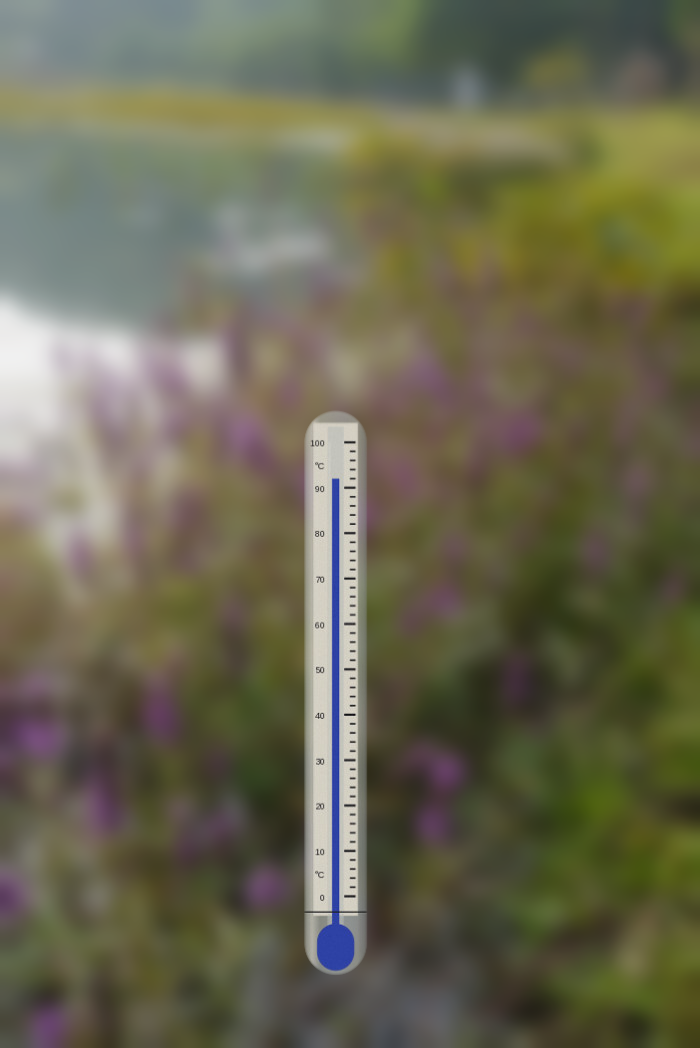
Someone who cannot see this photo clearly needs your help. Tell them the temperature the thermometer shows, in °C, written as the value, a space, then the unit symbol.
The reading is 92 °C
